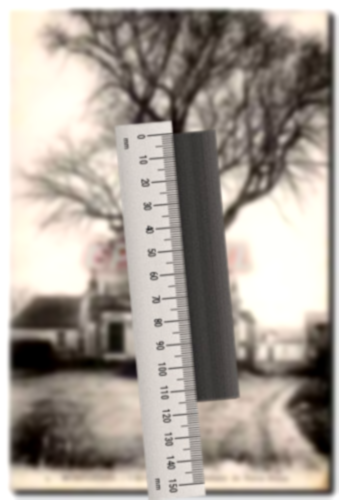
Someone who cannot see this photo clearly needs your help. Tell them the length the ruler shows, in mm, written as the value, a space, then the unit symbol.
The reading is 115 mm
